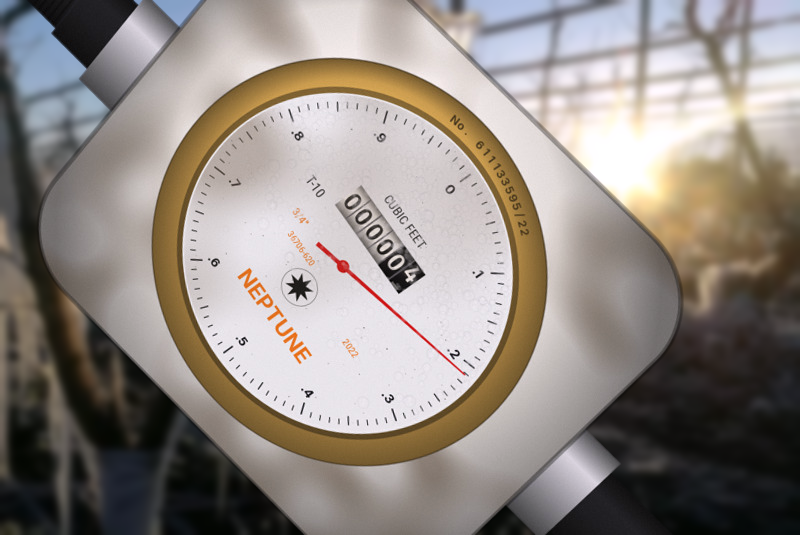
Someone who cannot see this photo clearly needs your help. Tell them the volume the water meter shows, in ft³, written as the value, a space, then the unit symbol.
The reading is 4.21 ft³
